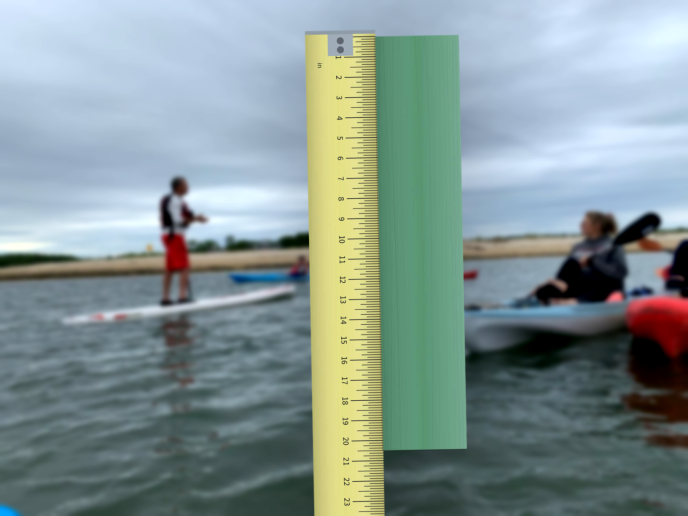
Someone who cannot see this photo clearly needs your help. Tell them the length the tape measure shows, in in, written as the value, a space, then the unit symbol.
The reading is 20.5 in
